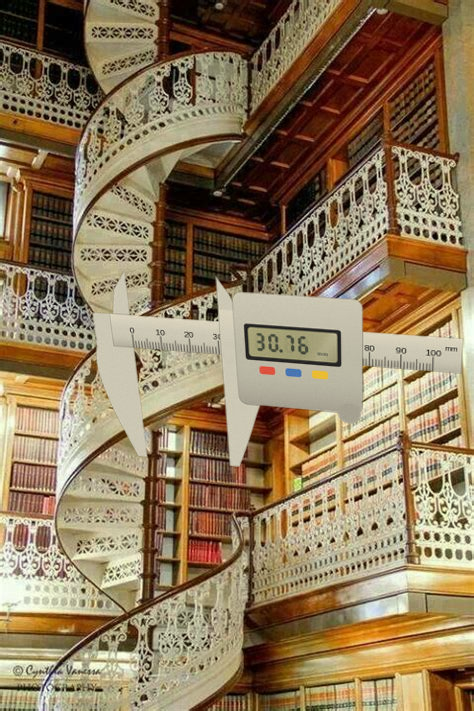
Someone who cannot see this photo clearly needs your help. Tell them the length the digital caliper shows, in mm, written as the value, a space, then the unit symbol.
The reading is 30.76 mm
